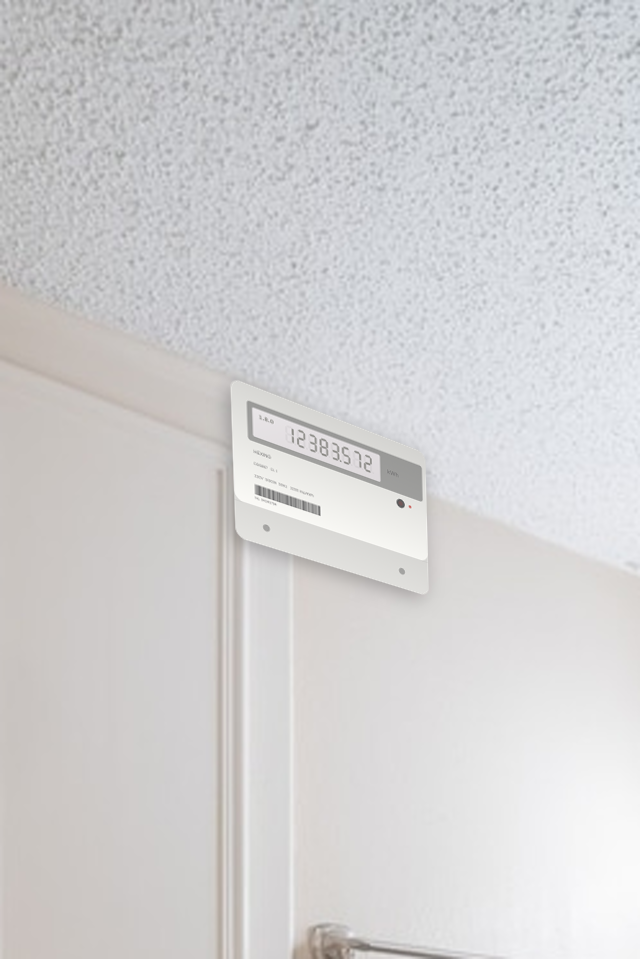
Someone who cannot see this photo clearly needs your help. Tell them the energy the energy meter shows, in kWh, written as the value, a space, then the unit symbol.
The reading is 12383.572 kWh
